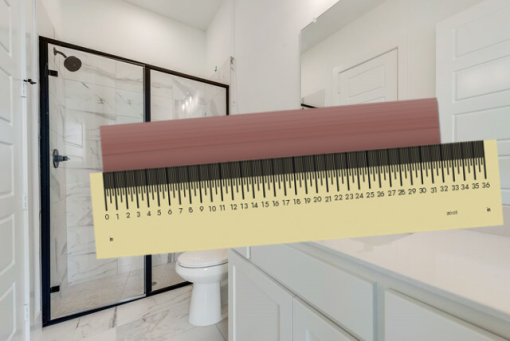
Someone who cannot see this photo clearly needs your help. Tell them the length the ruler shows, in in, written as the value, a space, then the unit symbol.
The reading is 32 in
